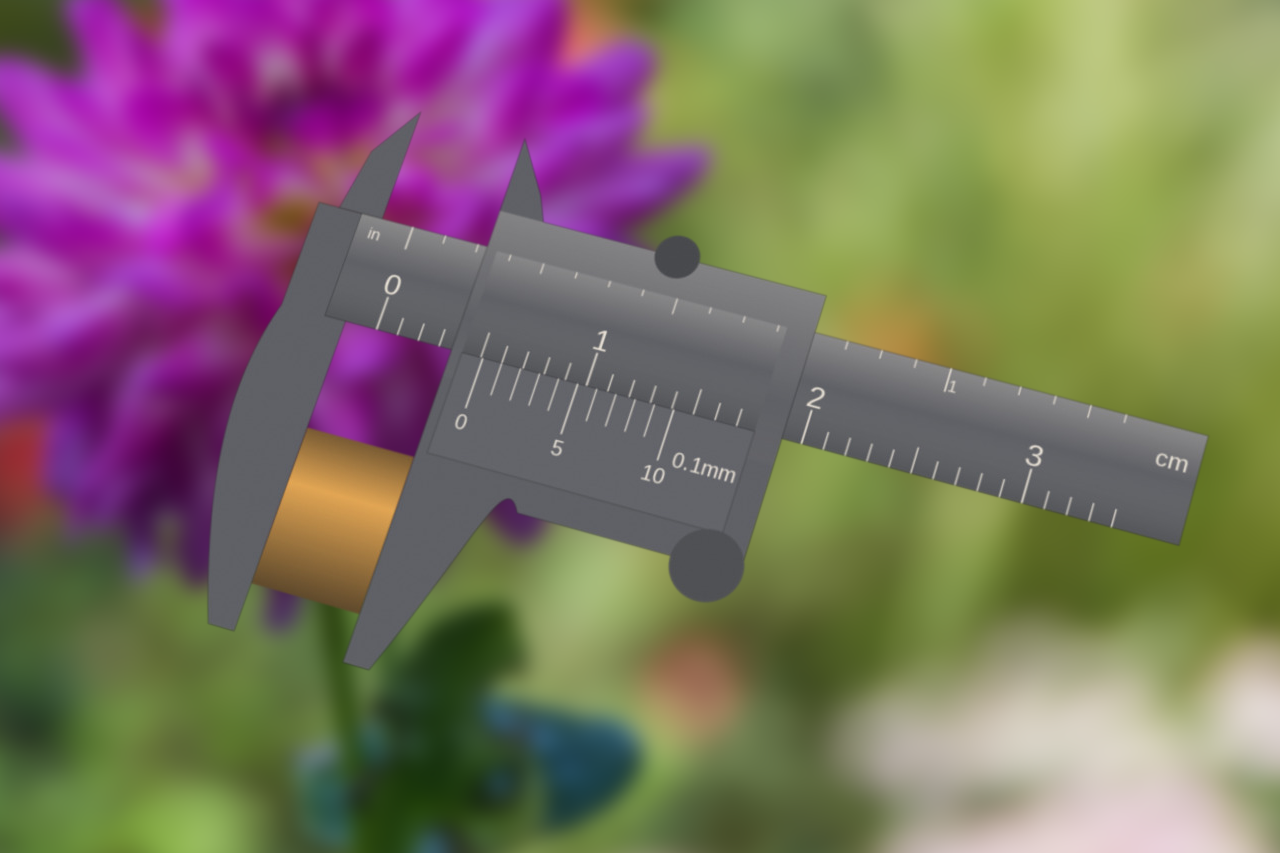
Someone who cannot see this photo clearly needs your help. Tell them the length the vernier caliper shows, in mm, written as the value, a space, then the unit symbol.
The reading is 5.1 mm
